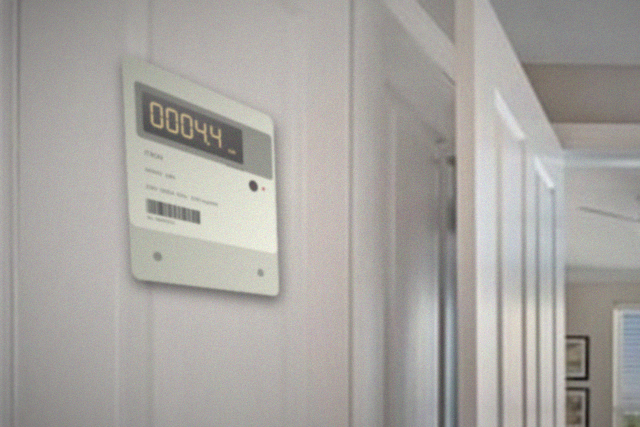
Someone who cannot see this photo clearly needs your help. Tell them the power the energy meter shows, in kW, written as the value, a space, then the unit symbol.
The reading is 4.4 kW
